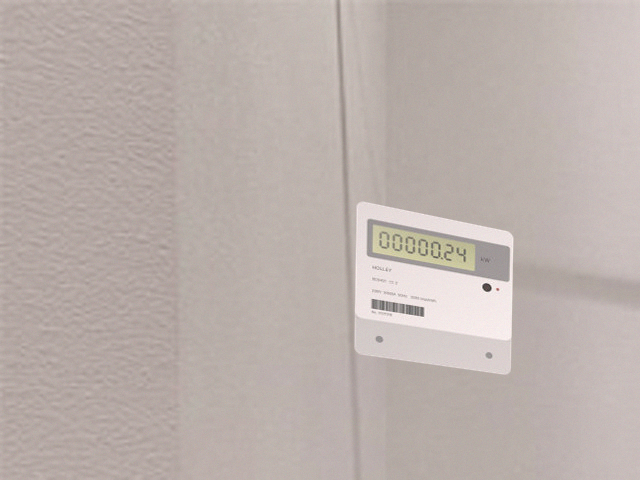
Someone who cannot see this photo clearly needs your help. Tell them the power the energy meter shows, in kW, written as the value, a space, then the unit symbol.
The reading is 0.24 kW
